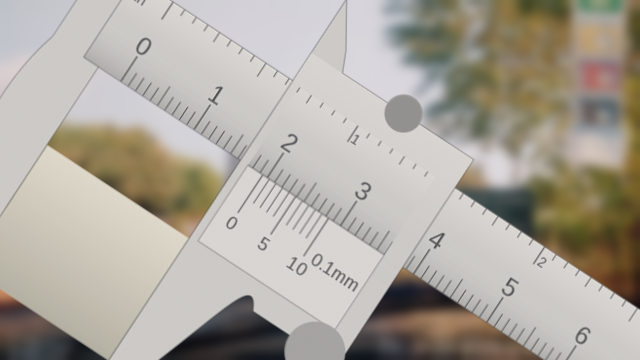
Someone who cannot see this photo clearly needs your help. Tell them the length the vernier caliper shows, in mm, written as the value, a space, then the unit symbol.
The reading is 19.4 mm
